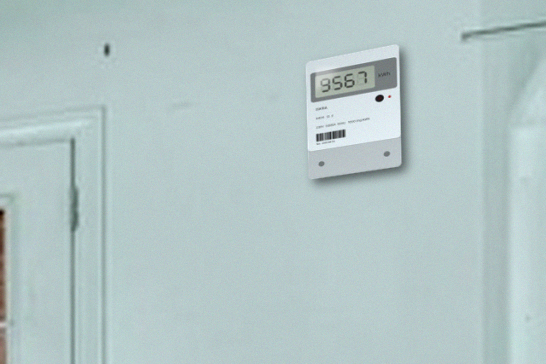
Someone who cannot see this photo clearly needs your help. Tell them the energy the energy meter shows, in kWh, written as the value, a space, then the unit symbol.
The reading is 9567 kWh
